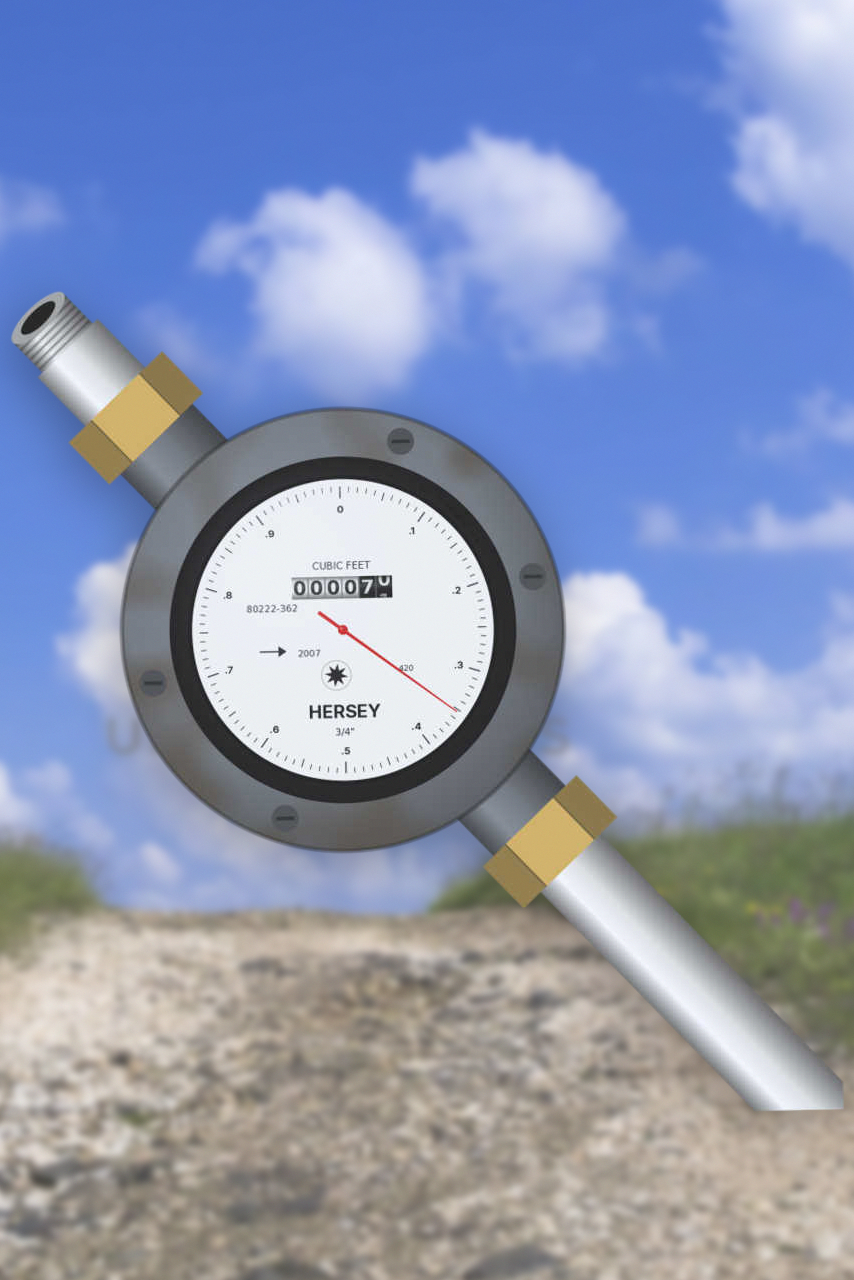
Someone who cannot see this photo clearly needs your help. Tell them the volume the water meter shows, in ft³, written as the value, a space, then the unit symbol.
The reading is 70.35 ft³
